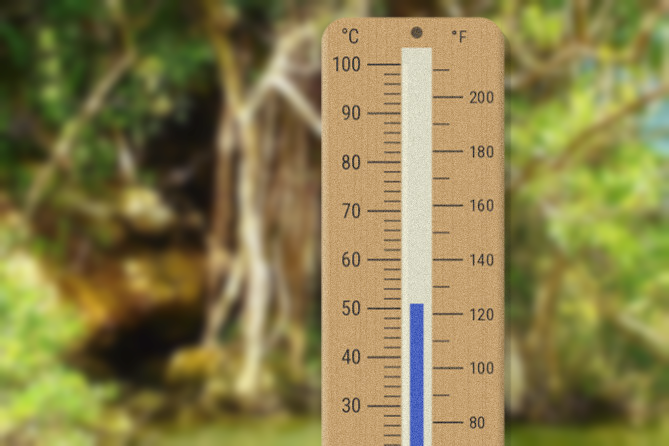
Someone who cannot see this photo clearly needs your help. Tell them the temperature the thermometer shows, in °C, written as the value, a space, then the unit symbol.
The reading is 51 °C
